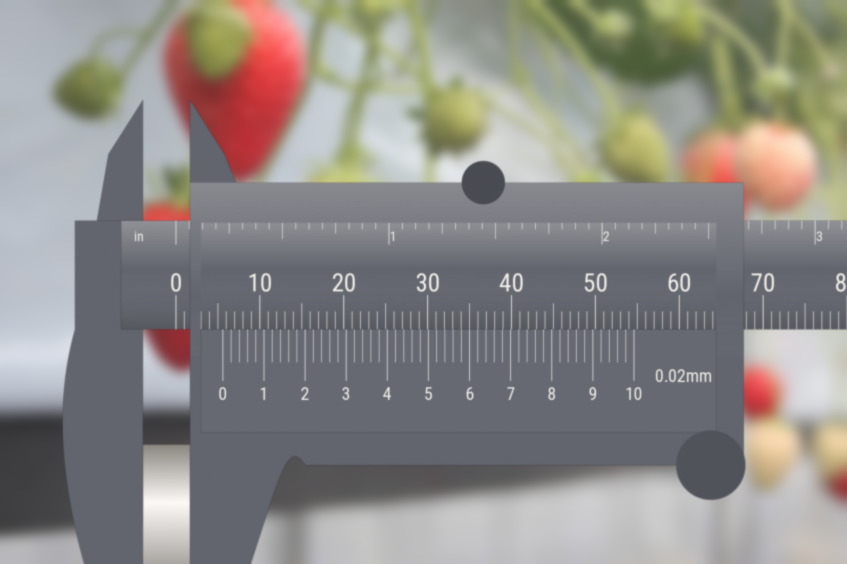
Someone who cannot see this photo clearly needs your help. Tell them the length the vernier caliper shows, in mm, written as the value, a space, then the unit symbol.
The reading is 5.6 mm
